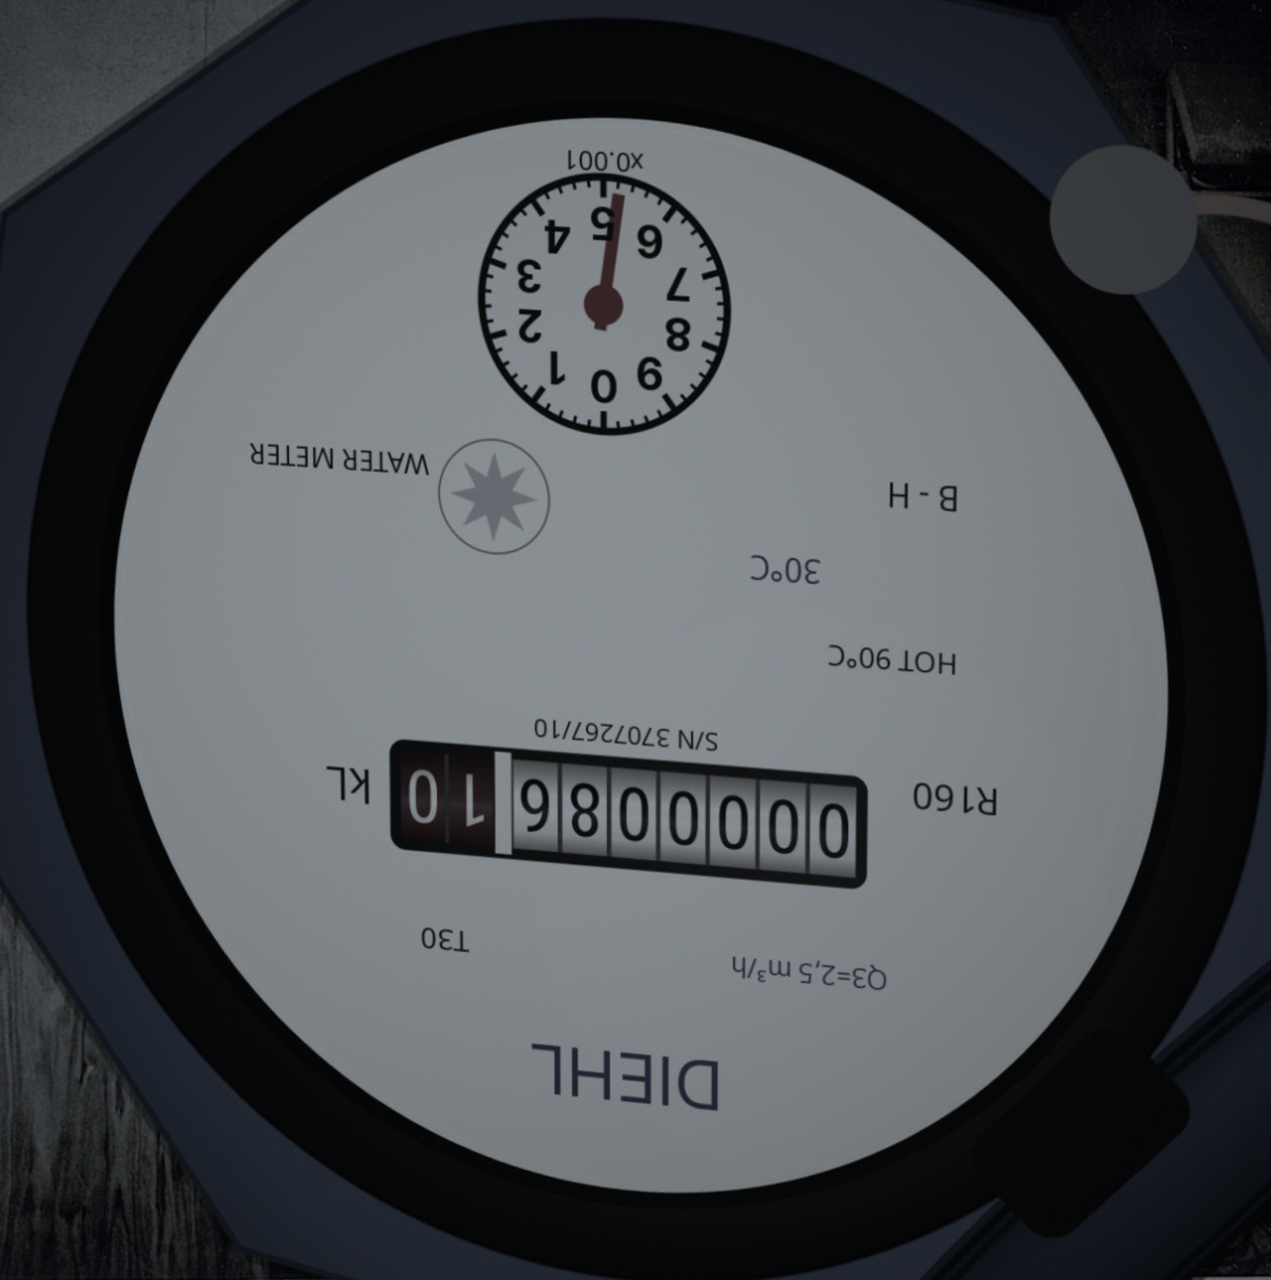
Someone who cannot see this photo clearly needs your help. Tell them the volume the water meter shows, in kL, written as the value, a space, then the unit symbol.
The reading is 86.105 kL
